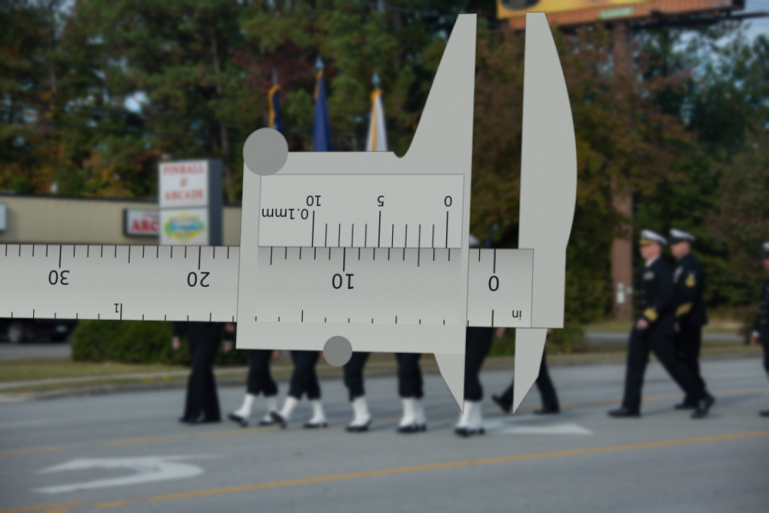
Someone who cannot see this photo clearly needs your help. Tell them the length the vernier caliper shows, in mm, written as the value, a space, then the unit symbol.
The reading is 3.2 mm
